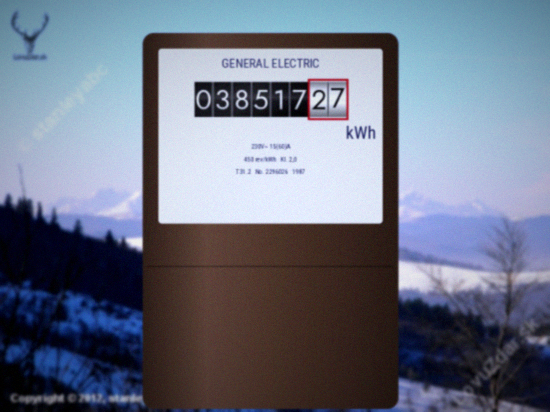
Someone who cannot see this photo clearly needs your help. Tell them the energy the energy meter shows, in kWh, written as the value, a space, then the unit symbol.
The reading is 38517.27 kWh
